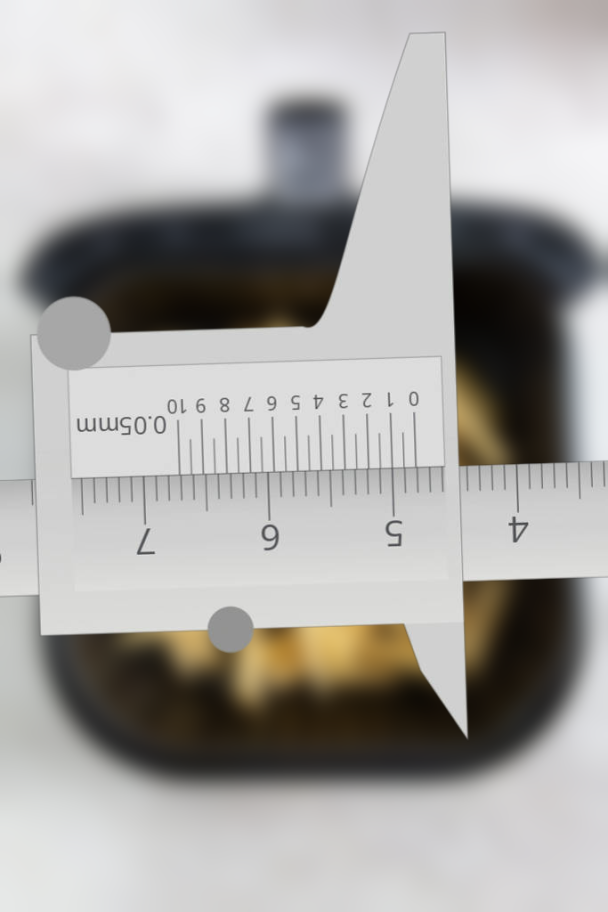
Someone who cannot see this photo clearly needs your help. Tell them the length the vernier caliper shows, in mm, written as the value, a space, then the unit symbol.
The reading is 48.1 mm
